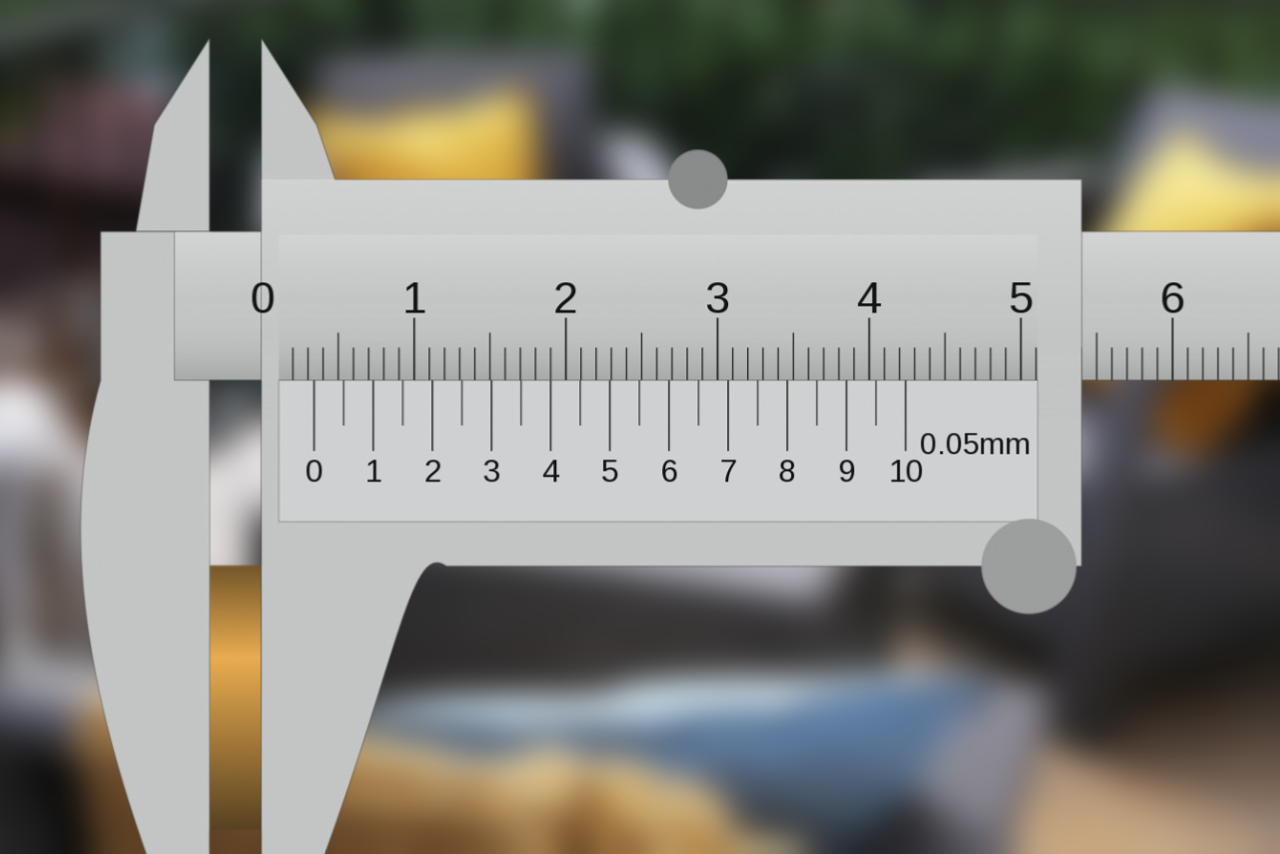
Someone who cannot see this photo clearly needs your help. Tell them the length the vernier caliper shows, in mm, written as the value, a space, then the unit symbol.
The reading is 3.4 mm
